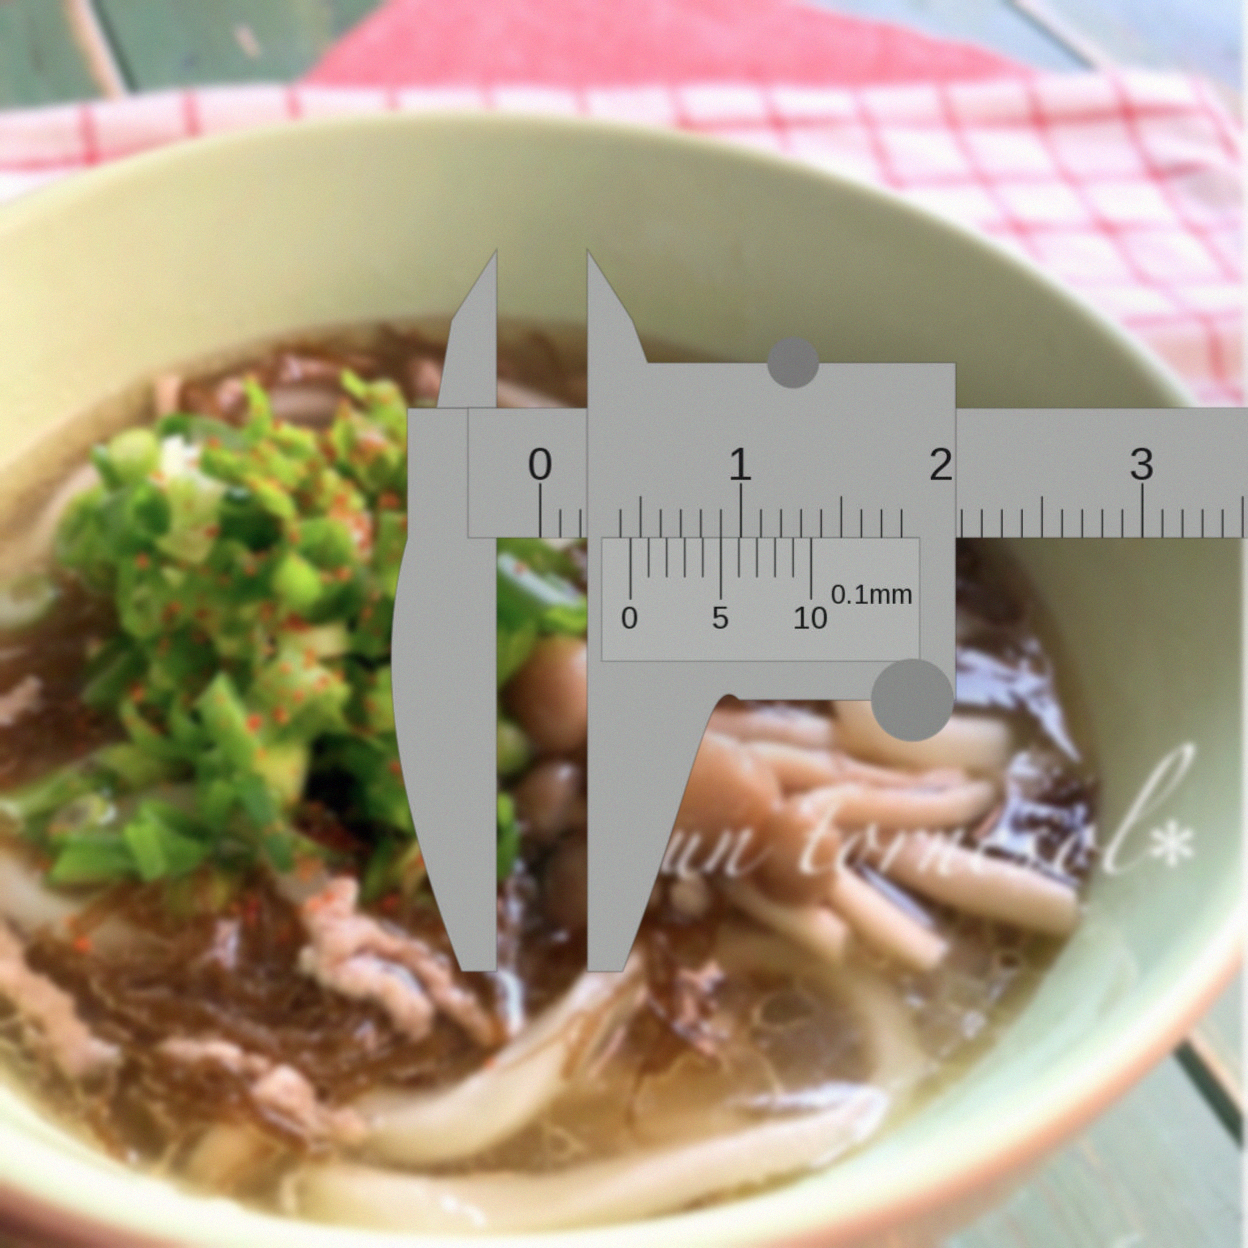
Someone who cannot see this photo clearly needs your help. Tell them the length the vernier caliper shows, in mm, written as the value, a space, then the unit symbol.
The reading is 4.5 mm
